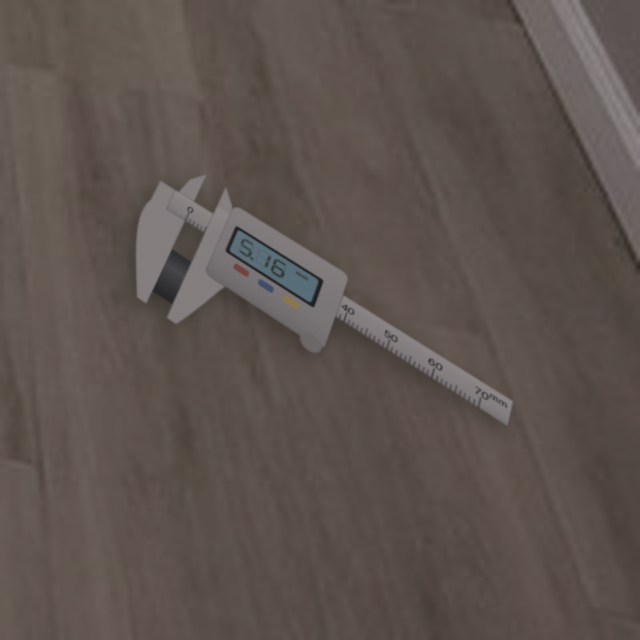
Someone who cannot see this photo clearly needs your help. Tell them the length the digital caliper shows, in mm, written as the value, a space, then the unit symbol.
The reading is 5.16 mm
